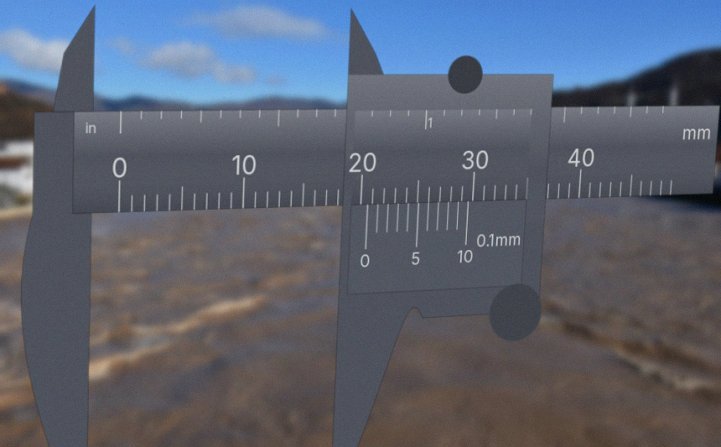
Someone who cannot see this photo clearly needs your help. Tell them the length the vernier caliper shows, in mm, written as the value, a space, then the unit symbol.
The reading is 20.6 mm
